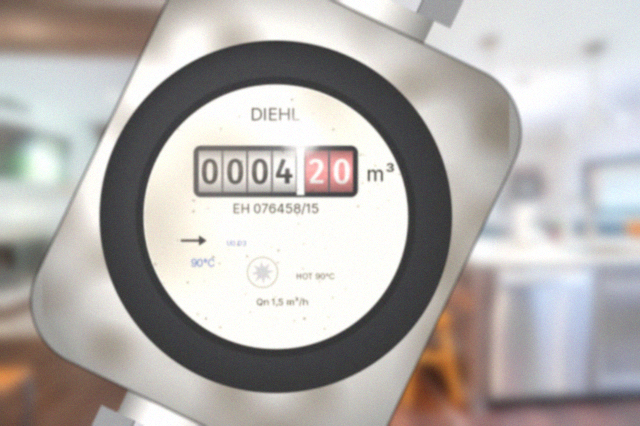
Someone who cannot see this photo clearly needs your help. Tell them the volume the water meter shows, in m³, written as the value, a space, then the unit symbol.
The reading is 4.20 m³
